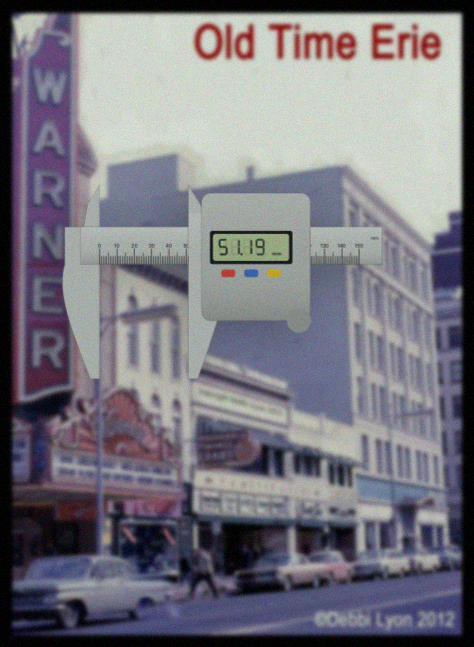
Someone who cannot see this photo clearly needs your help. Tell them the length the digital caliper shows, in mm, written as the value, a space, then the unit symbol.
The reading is 51.19 mm
